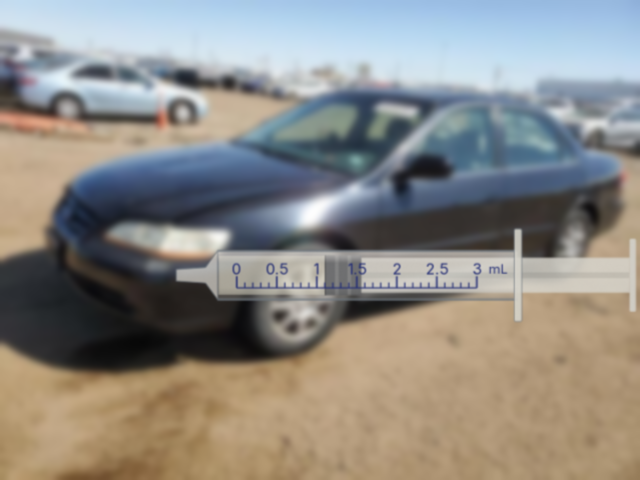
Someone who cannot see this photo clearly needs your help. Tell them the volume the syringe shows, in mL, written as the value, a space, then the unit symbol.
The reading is 1.1 mL
